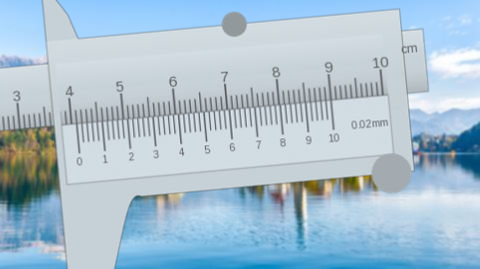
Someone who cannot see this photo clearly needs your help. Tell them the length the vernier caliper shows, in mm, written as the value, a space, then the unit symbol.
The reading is 41.0 mm
